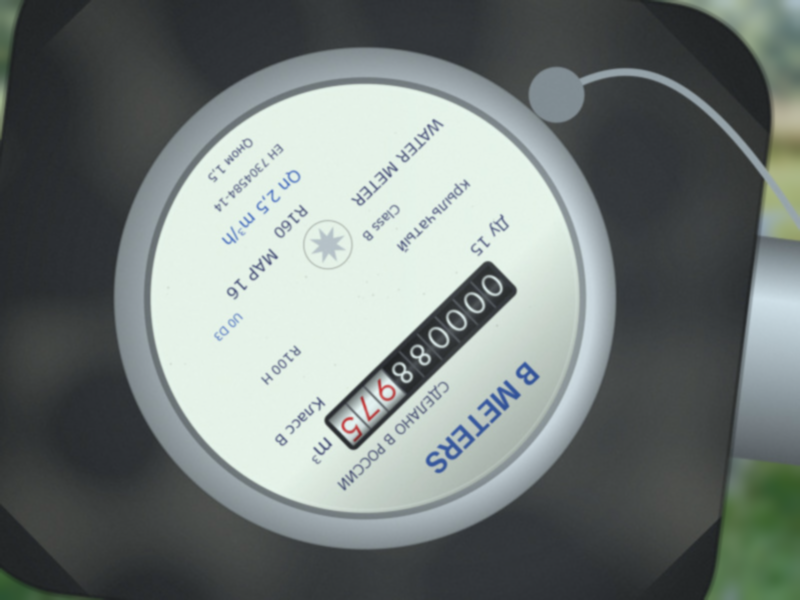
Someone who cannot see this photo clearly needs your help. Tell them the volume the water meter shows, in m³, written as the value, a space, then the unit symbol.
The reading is 88.975 m³
